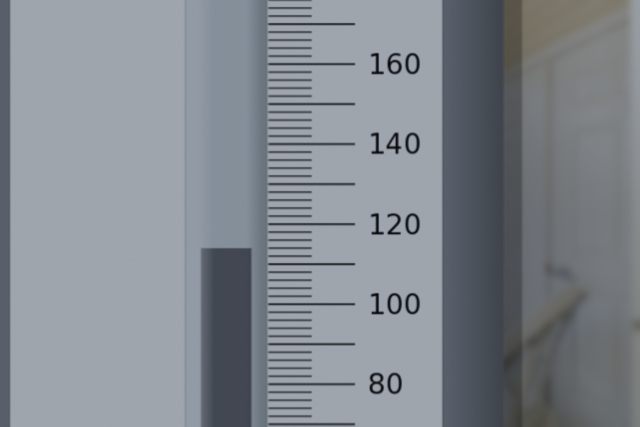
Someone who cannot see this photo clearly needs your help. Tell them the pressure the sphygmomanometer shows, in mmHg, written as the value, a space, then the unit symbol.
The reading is 114 mmHg
